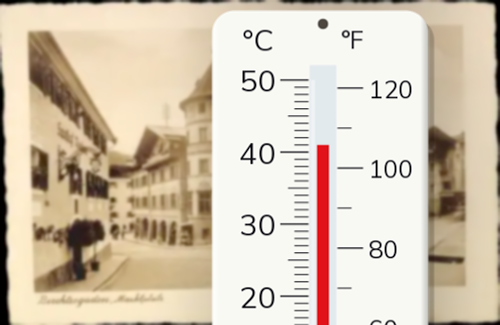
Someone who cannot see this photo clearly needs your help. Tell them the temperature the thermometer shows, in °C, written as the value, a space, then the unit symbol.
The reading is 41 °C
